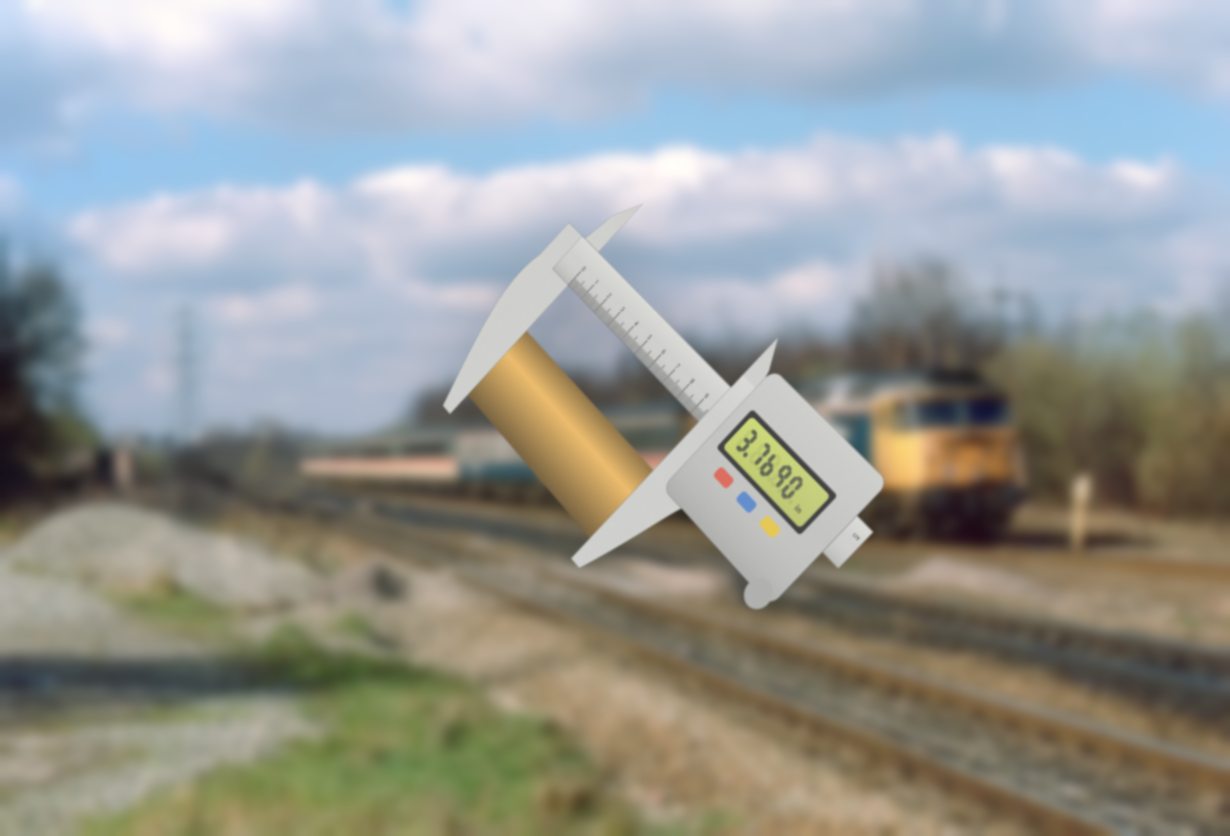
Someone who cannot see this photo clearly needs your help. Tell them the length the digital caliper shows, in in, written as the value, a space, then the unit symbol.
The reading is 3.7690 in
